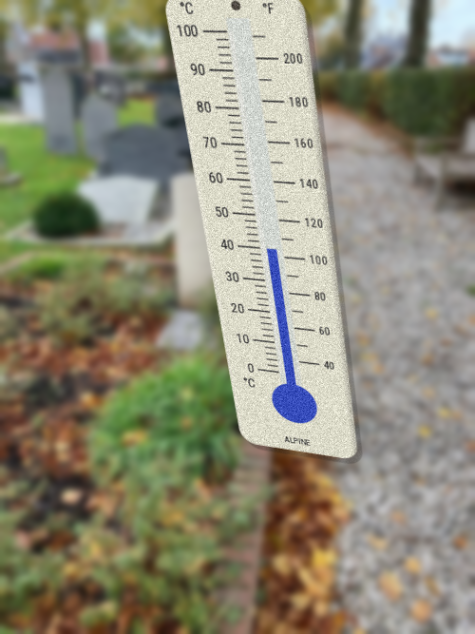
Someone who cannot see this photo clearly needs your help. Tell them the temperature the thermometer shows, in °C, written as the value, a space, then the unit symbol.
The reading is 40 °C
